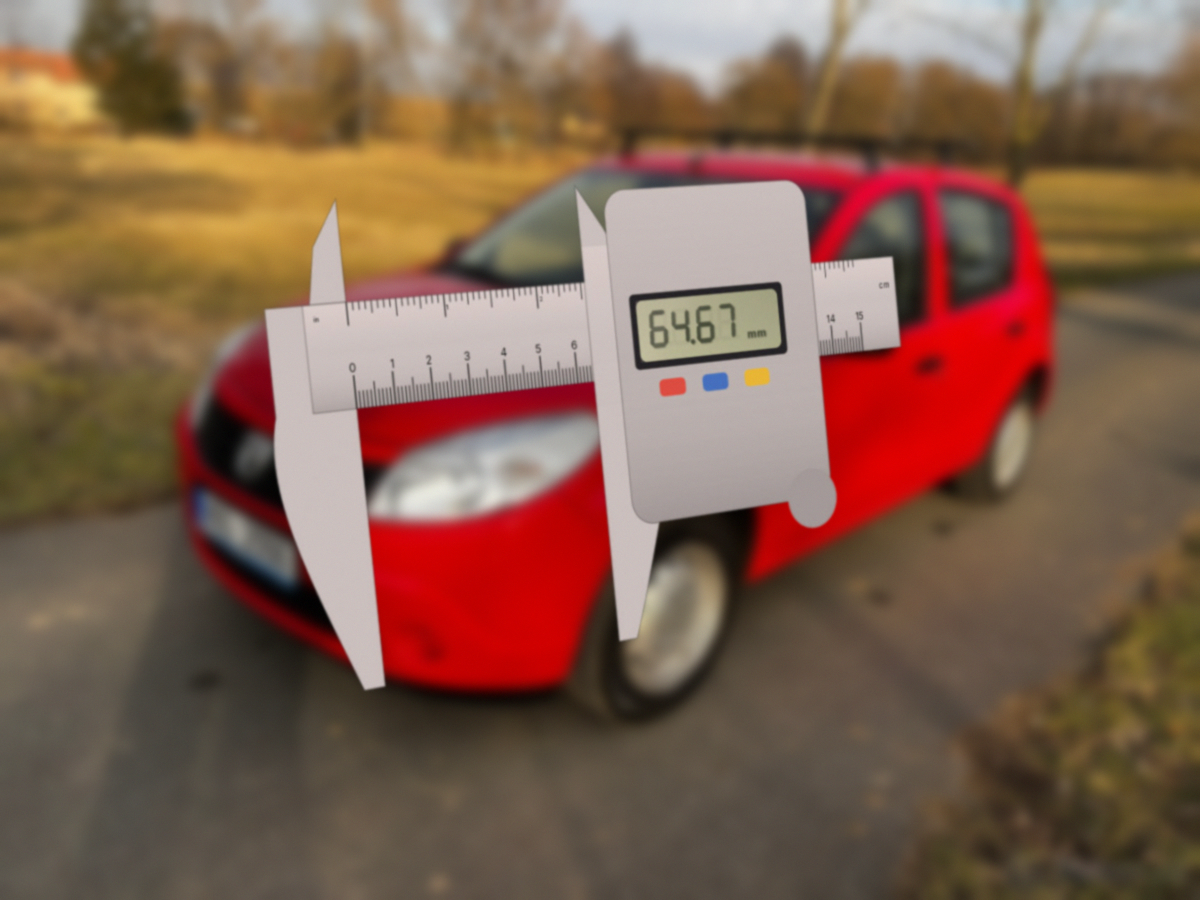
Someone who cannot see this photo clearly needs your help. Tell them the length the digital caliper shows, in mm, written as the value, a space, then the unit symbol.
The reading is 64.67 mm
